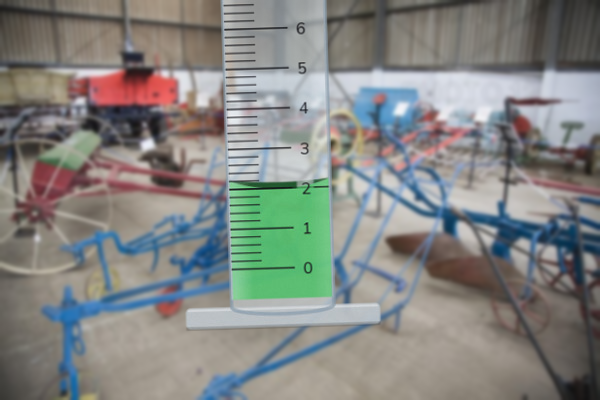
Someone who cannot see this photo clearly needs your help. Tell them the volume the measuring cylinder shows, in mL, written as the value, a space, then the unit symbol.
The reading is 2 mL
